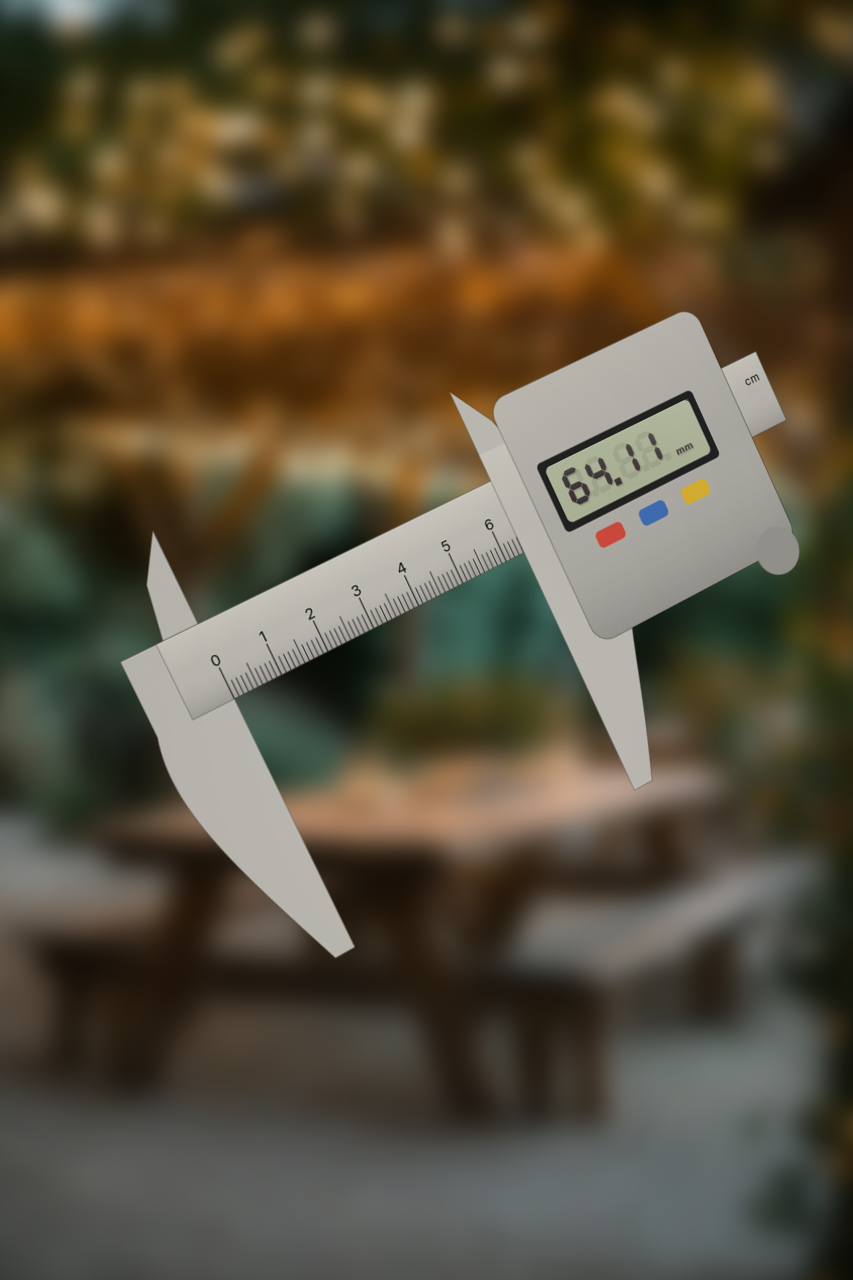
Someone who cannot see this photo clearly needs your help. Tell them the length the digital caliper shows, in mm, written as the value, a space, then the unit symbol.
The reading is 64.11 mm
